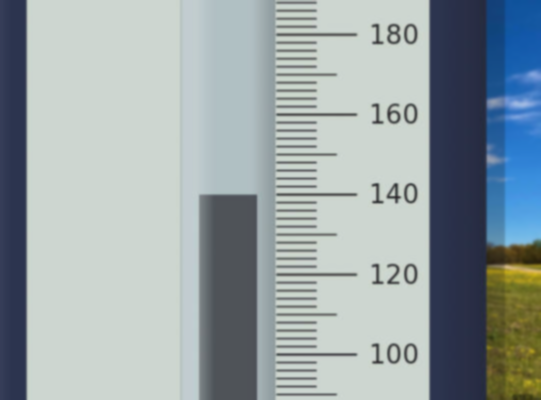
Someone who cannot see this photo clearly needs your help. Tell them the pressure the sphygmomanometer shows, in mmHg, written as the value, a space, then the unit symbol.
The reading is 140 mmHg
